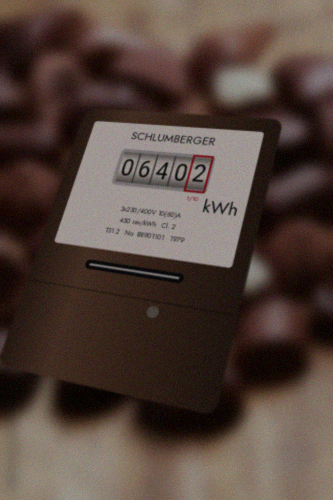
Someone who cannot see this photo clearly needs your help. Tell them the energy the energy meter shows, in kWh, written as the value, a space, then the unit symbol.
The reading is 640.2 kWh
